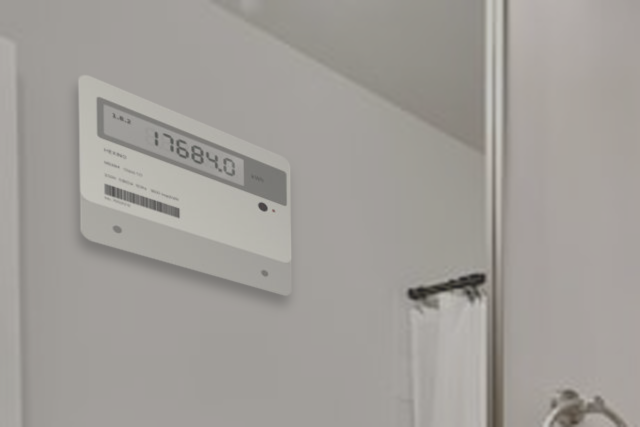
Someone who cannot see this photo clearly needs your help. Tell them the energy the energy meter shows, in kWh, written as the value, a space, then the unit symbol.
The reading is 17684.0 kWh
